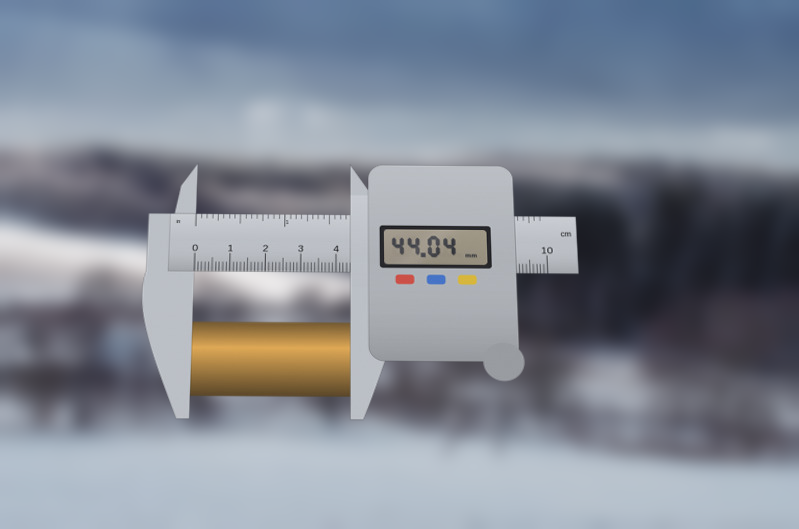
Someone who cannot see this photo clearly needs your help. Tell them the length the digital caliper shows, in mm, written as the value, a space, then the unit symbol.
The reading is 44.04 mm
